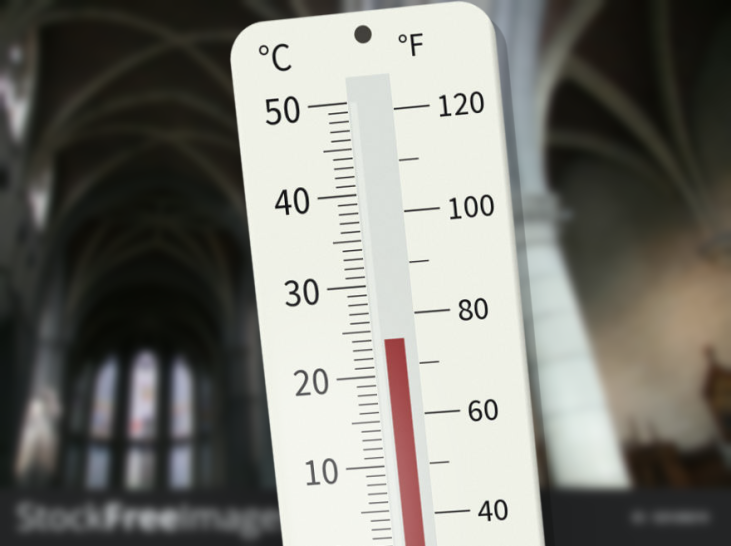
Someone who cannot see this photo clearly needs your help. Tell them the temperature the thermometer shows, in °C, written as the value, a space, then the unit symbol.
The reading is 24 °C
